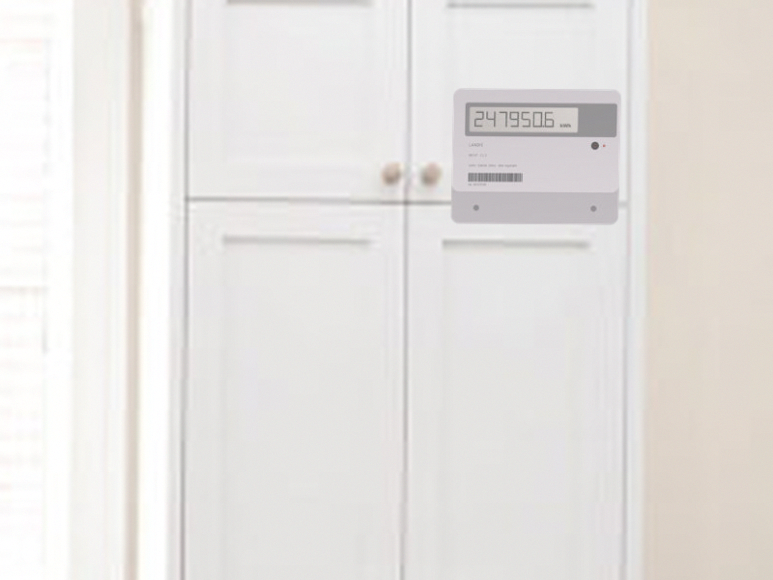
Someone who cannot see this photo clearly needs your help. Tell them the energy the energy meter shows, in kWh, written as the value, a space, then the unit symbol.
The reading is 247950.6 kWh
